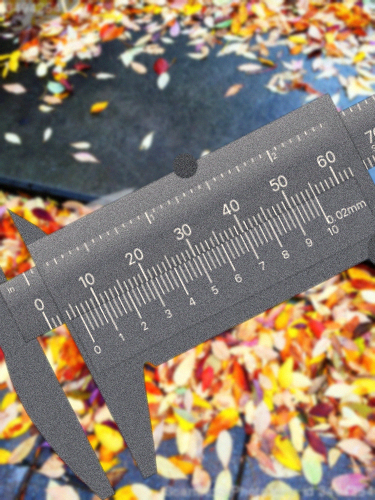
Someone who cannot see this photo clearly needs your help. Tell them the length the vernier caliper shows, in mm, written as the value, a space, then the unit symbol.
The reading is 6.0 mm
